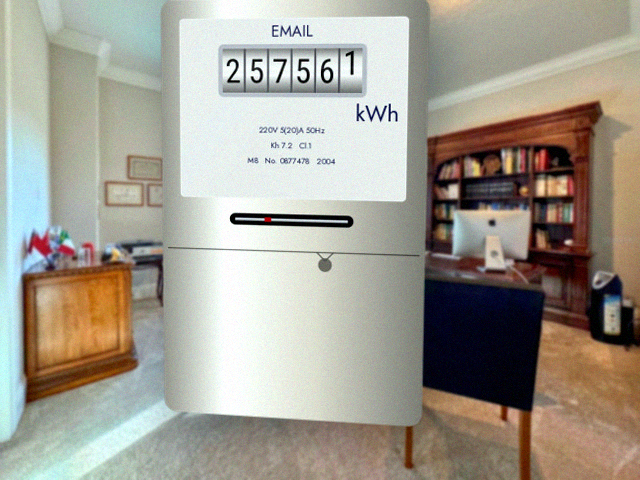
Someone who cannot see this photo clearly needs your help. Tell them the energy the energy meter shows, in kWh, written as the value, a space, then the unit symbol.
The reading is 257561 kWh
